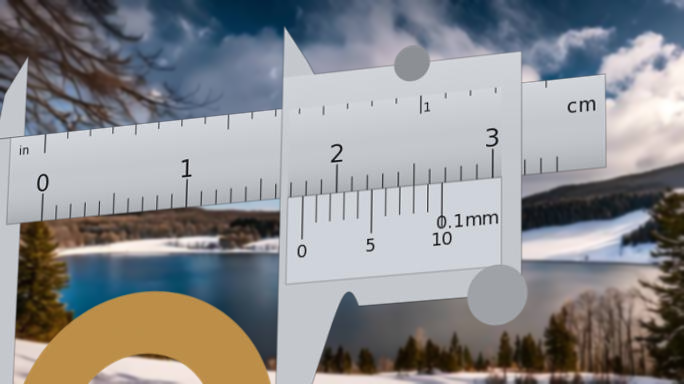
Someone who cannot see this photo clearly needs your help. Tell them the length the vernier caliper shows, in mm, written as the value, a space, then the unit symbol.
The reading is 17.8 mm
